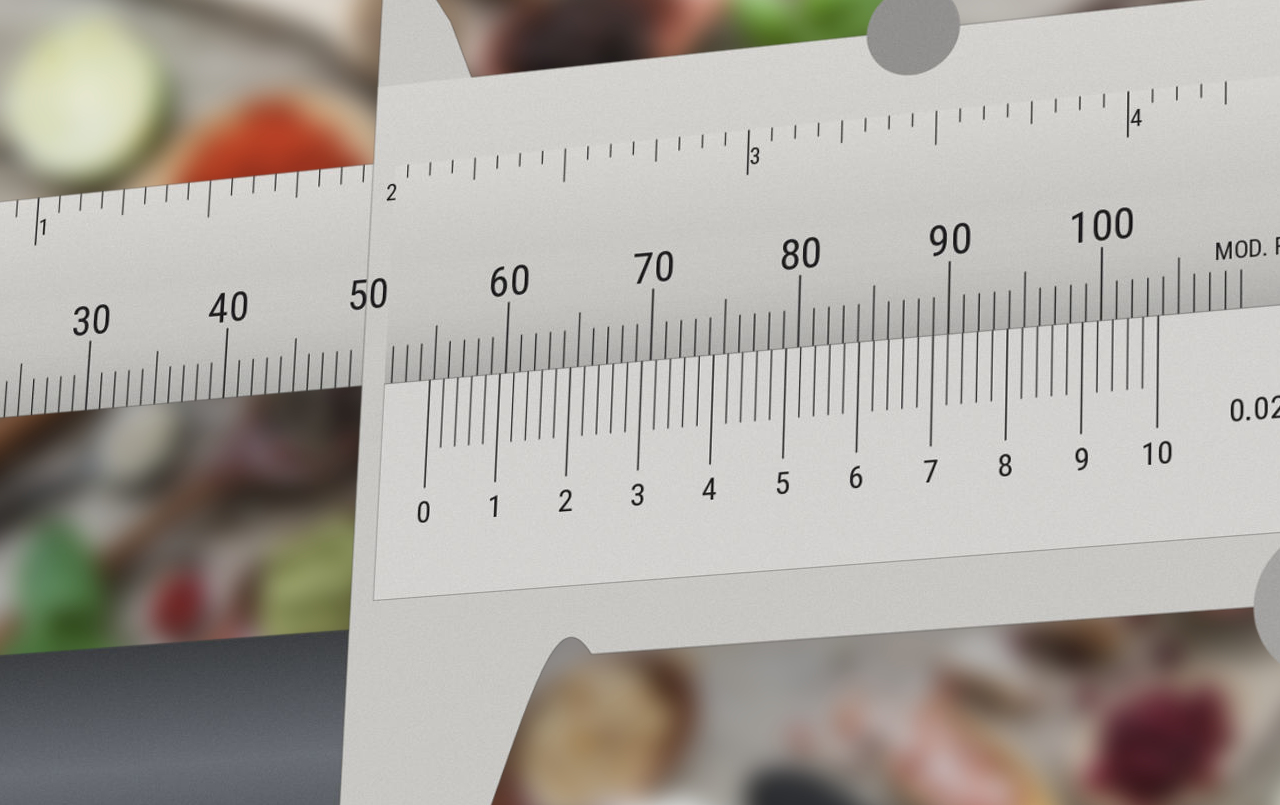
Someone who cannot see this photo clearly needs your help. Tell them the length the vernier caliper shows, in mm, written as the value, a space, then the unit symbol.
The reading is 54.7 mm
